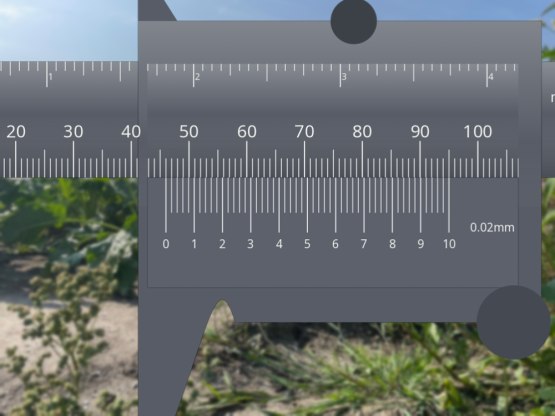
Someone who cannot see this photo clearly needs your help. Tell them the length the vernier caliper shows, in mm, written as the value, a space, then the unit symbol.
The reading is 46.0 mm
